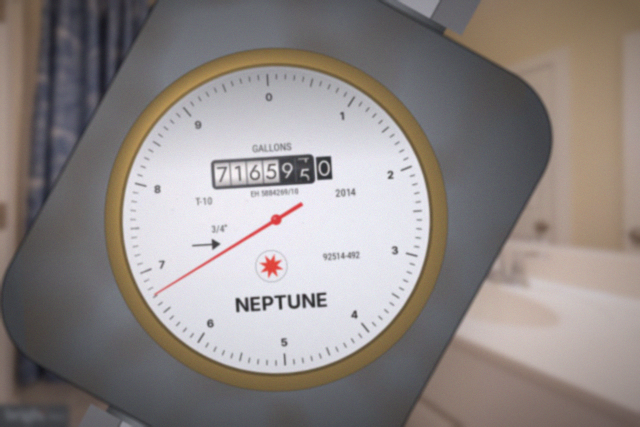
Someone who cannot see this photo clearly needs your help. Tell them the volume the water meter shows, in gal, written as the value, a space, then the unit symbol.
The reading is 7165946.7 gal
